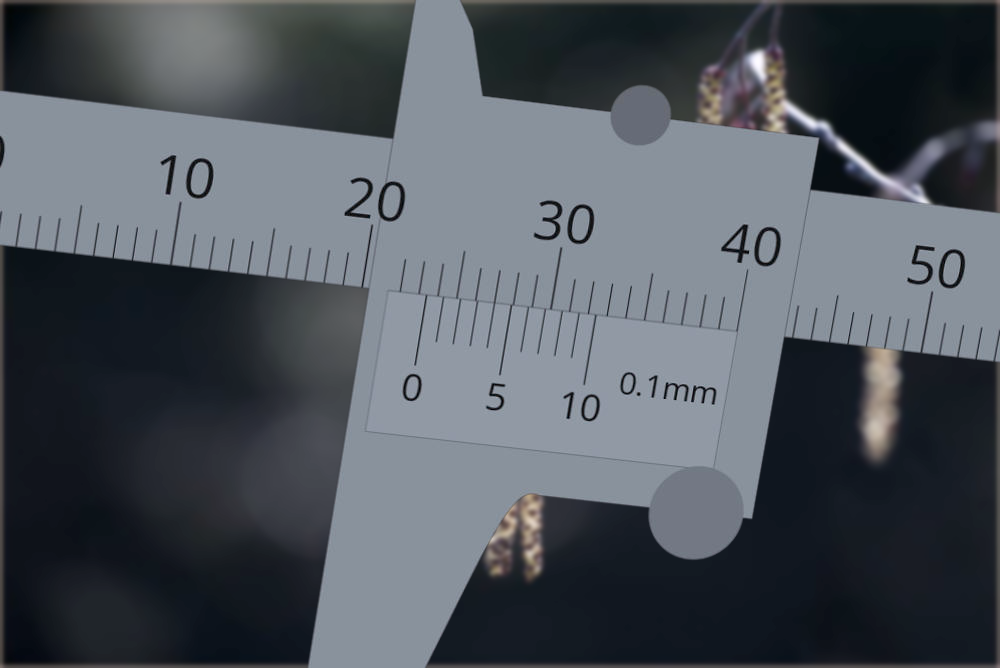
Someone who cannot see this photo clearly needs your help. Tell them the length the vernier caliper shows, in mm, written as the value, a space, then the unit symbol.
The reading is 23.4 mm
